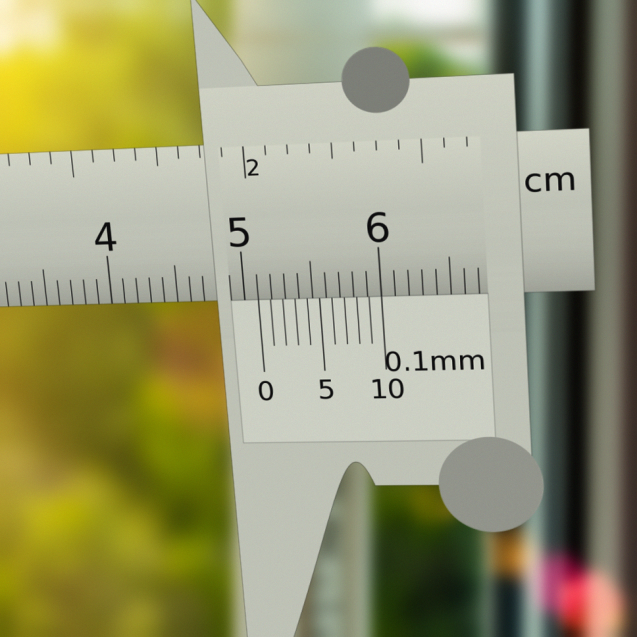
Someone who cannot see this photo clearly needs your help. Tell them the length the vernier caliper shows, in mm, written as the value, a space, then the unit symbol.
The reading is 51.0 mm
